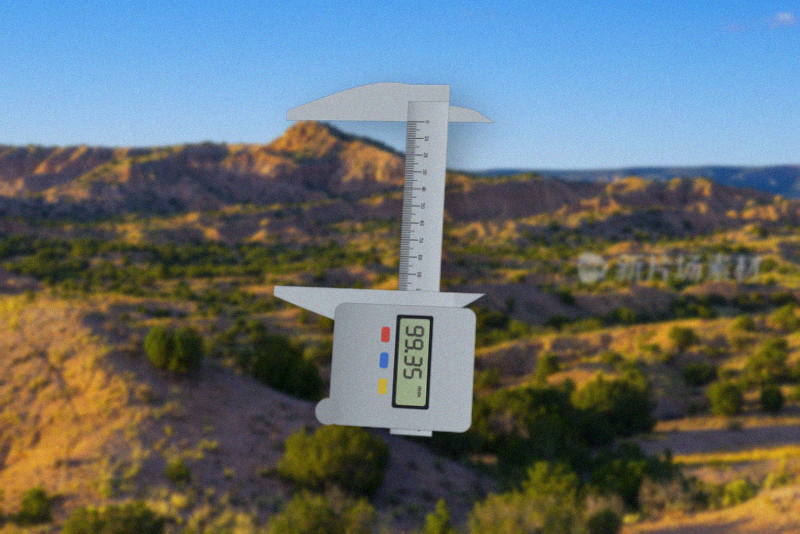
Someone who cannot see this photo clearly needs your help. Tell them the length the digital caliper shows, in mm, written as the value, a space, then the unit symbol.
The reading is 99.35 mm
